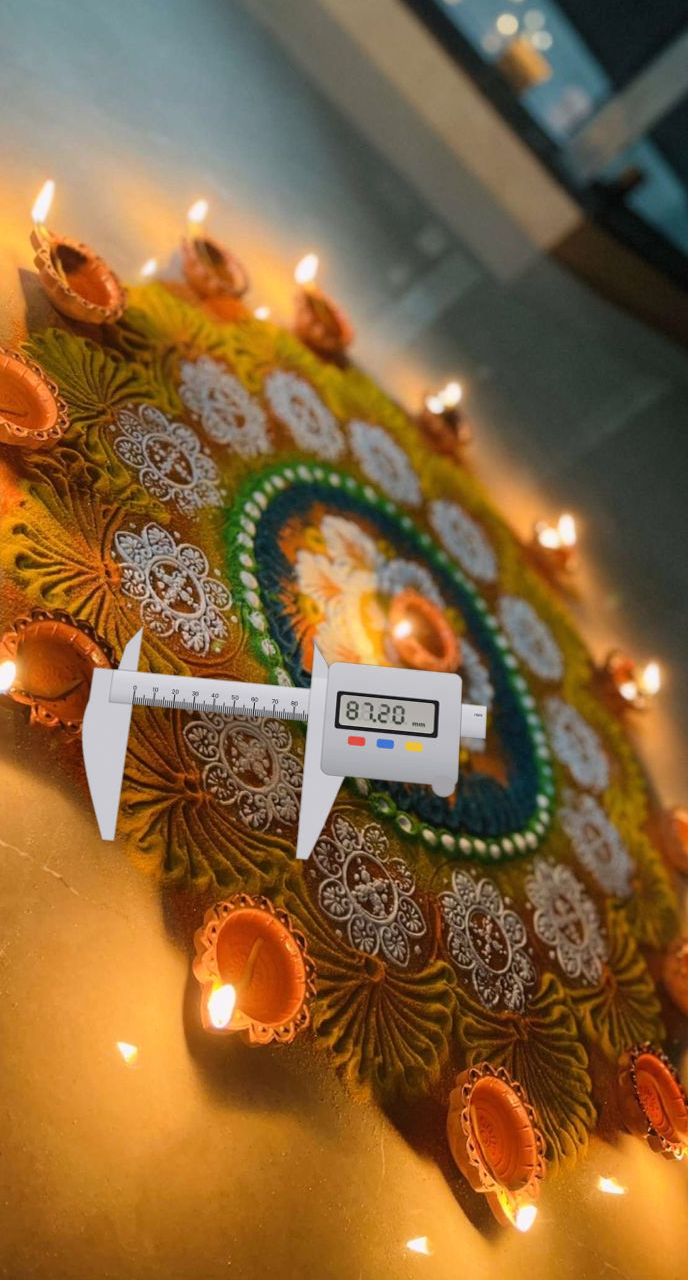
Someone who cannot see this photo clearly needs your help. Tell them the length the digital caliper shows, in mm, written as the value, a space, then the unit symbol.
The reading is 87.20 mm
